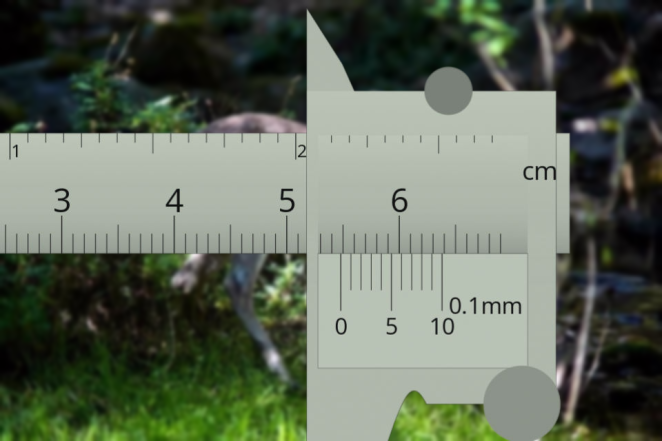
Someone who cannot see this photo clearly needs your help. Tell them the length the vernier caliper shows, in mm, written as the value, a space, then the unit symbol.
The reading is 54.8 mm
